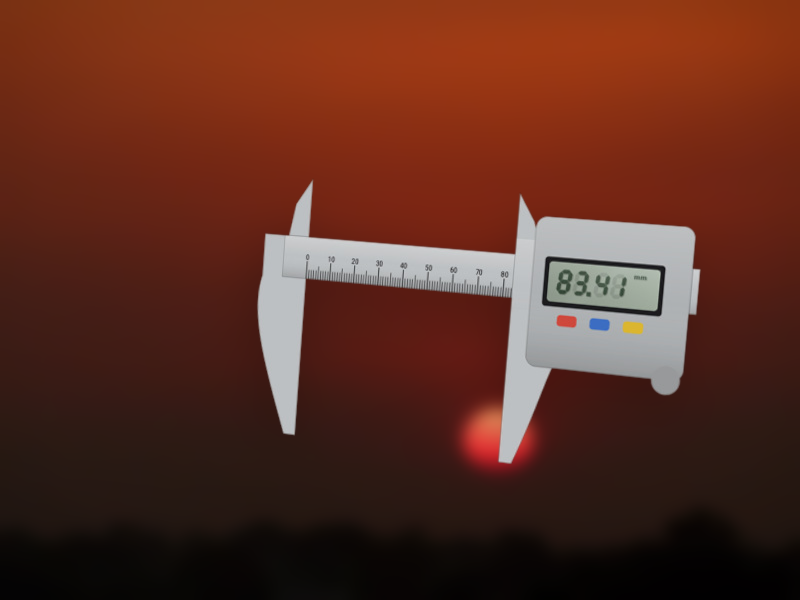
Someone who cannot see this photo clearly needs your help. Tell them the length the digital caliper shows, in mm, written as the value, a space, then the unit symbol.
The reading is 83.41 mm
